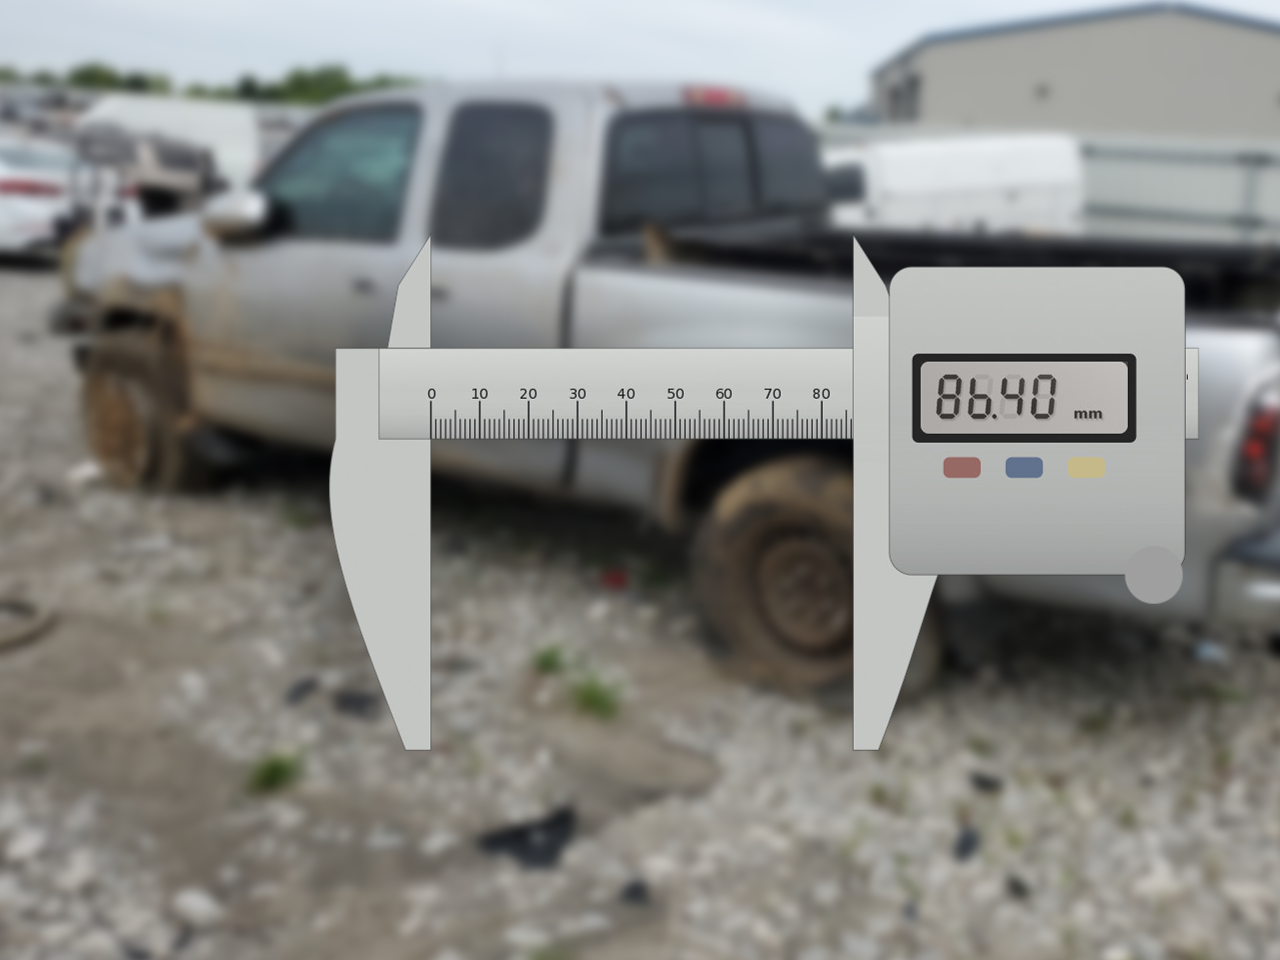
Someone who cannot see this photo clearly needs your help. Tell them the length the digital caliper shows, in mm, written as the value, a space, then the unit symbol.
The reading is 86.40 mm
